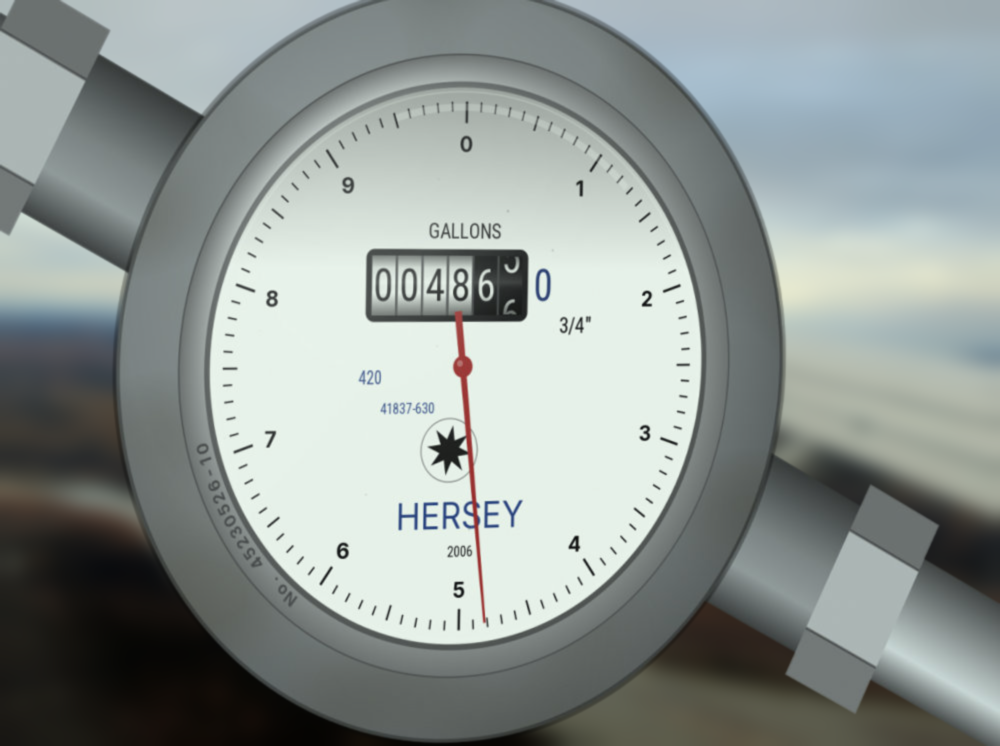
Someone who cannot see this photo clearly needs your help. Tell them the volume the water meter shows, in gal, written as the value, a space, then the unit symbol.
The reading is 48654.8 gal
